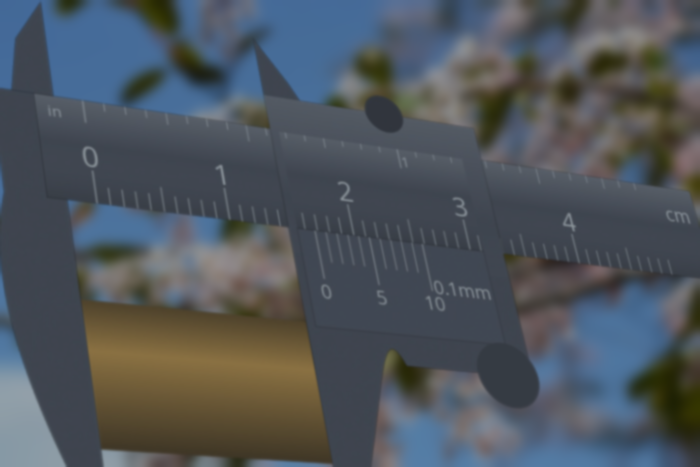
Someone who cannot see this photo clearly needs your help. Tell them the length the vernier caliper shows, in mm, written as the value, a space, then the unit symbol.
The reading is 16.8 mm
